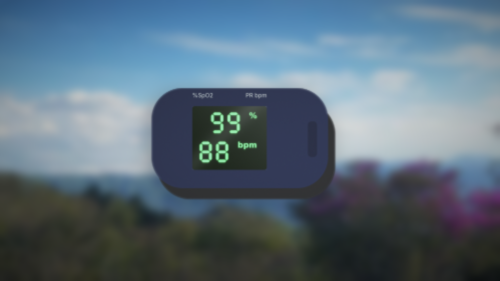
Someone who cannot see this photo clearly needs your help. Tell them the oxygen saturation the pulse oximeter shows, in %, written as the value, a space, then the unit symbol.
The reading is 99 %
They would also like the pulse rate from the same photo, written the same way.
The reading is 88 bpm
